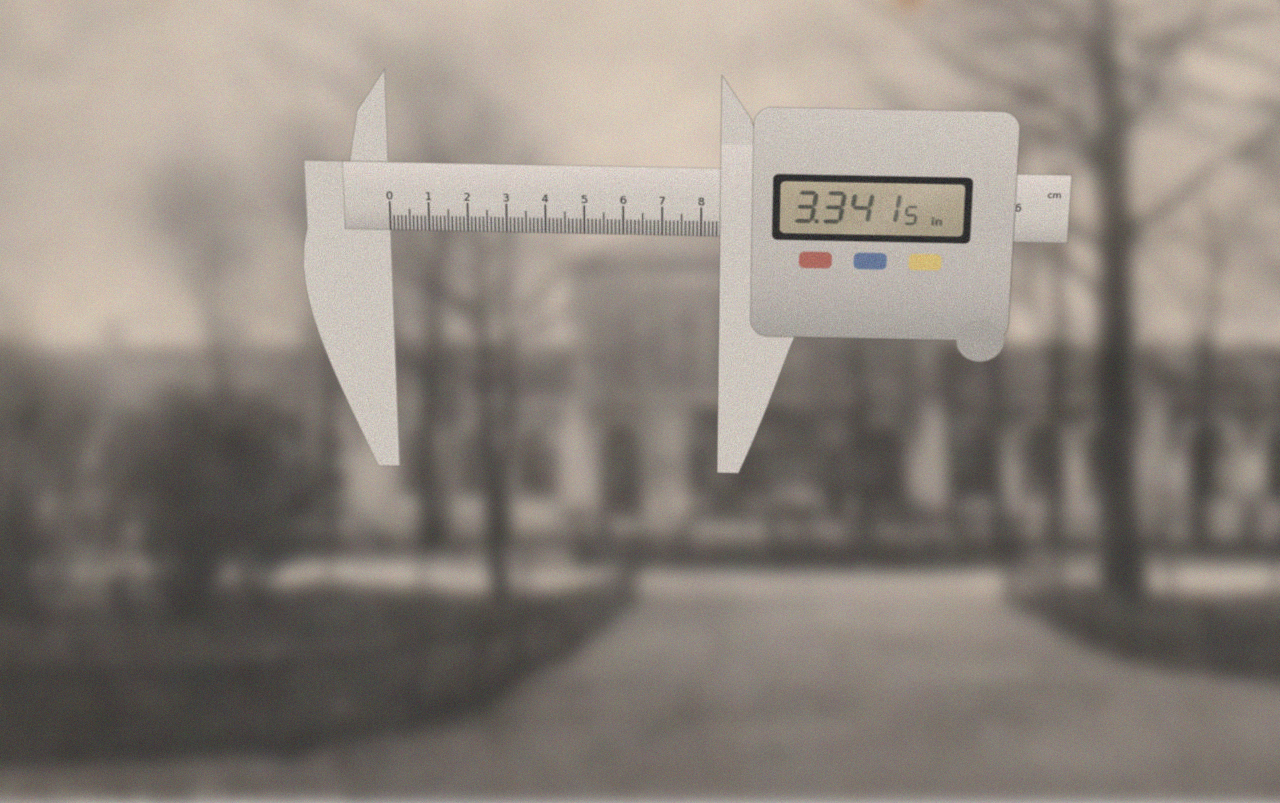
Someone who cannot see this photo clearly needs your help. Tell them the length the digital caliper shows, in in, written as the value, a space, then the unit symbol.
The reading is 3.3415 in
